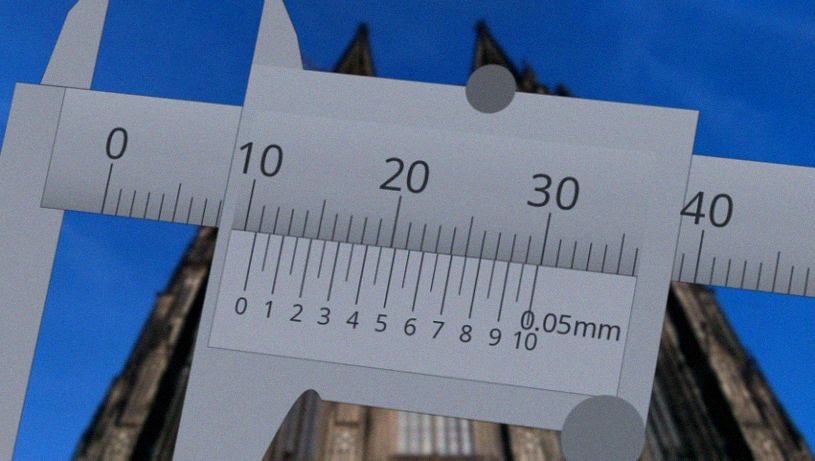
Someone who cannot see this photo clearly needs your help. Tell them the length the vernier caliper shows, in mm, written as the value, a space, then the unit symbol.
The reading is 10.8 mm
